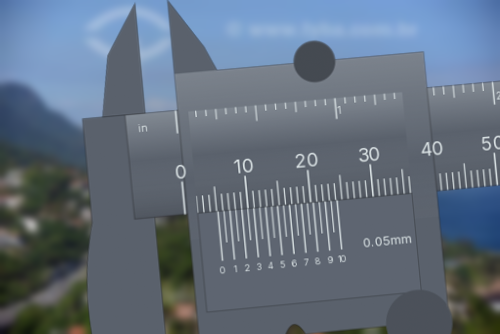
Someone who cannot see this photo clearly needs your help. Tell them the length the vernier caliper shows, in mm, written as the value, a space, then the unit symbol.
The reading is 5.2 mm
